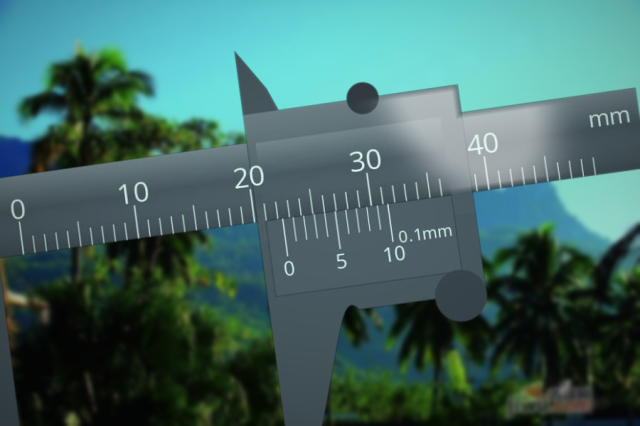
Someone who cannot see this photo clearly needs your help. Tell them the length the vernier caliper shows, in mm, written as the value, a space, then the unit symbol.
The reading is 22.4 mm
